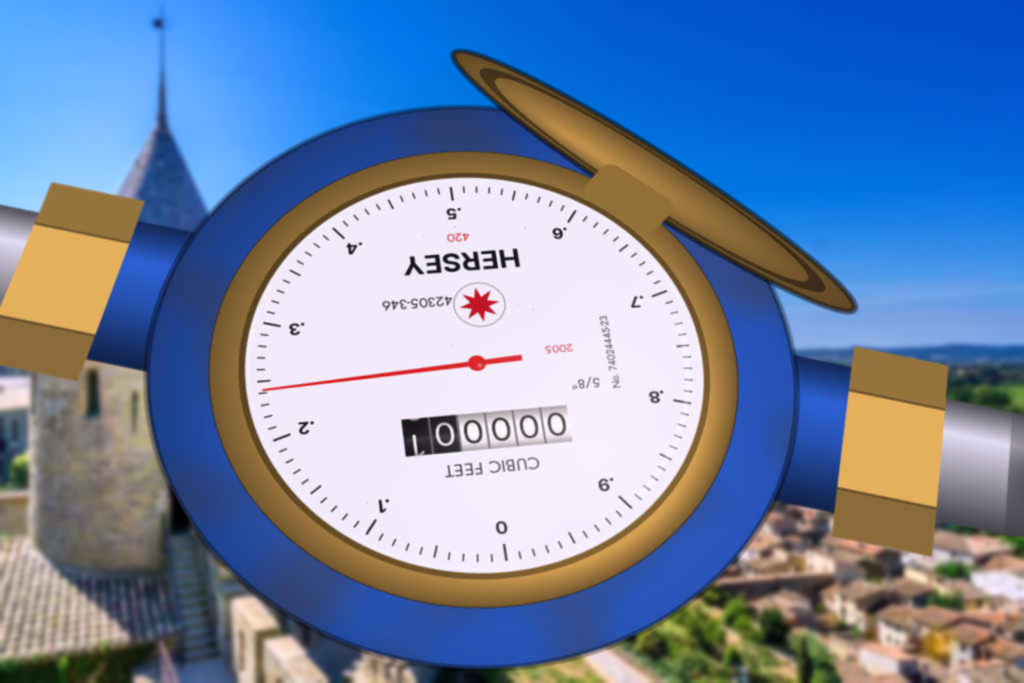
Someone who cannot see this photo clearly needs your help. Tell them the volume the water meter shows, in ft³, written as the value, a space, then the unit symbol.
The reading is 1.24 ft³
